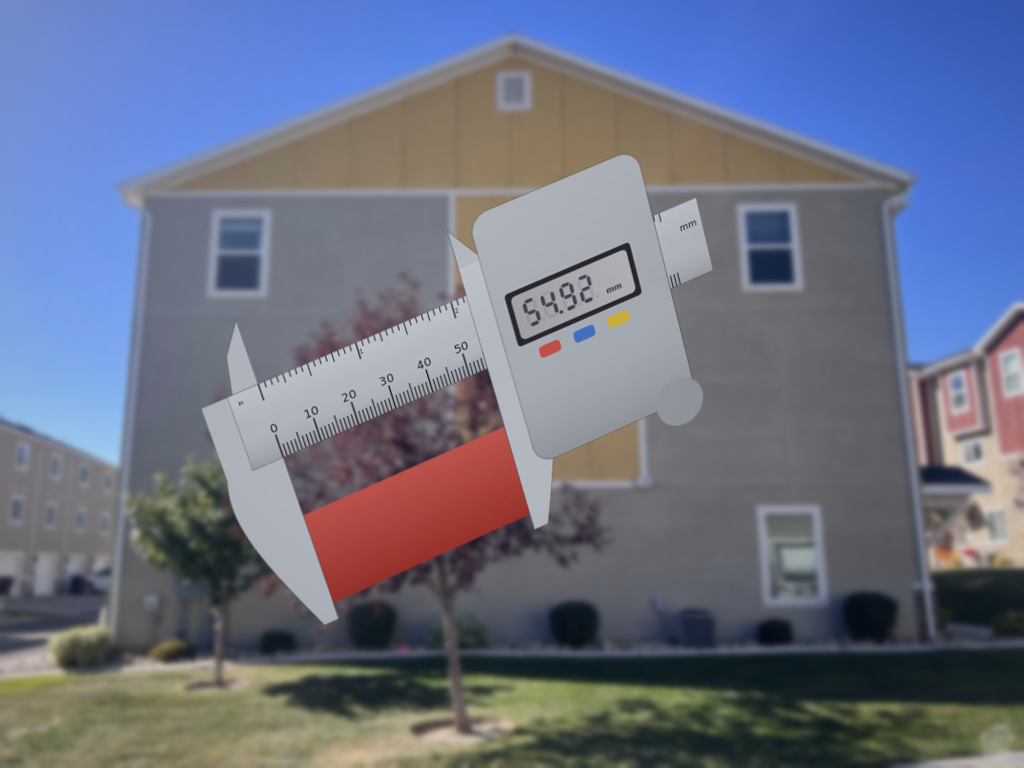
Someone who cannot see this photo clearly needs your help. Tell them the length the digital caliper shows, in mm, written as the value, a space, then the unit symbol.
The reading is 54.92 mm
